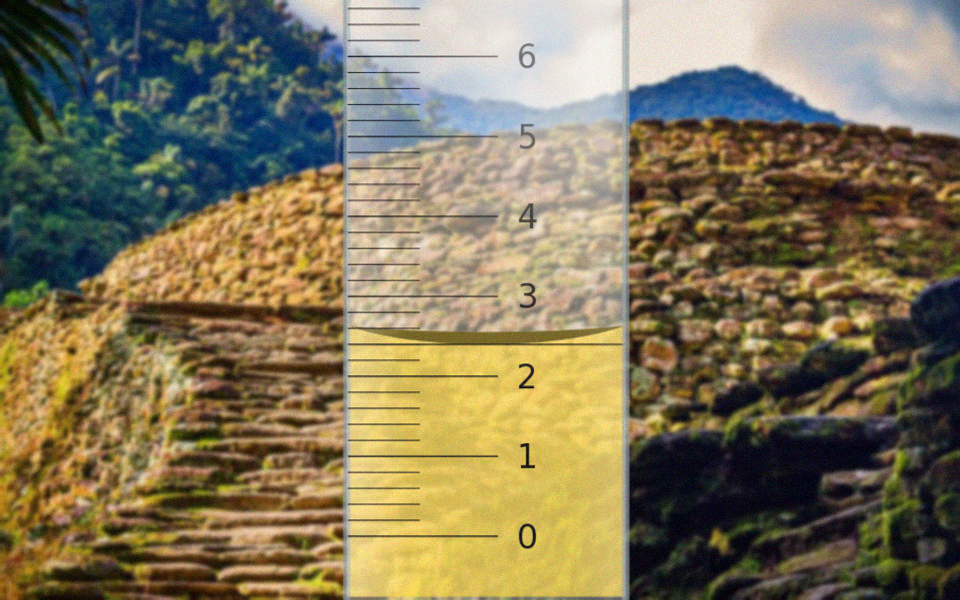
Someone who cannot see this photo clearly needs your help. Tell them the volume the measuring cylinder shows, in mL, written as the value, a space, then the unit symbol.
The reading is 2.4 mL
